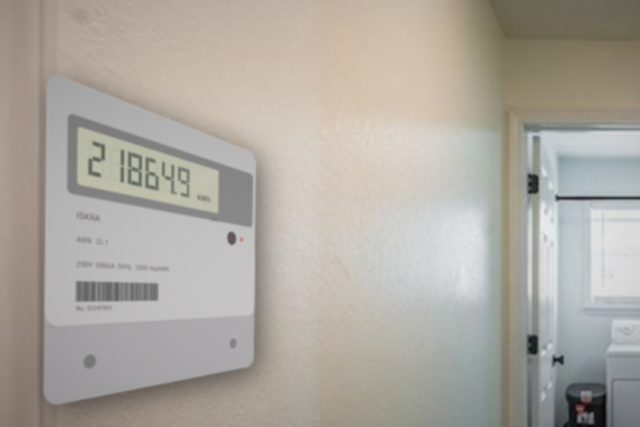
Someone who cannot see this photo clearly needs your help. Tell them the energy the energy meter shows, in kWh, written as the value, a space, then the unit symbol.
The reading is 21864.9 kWh
